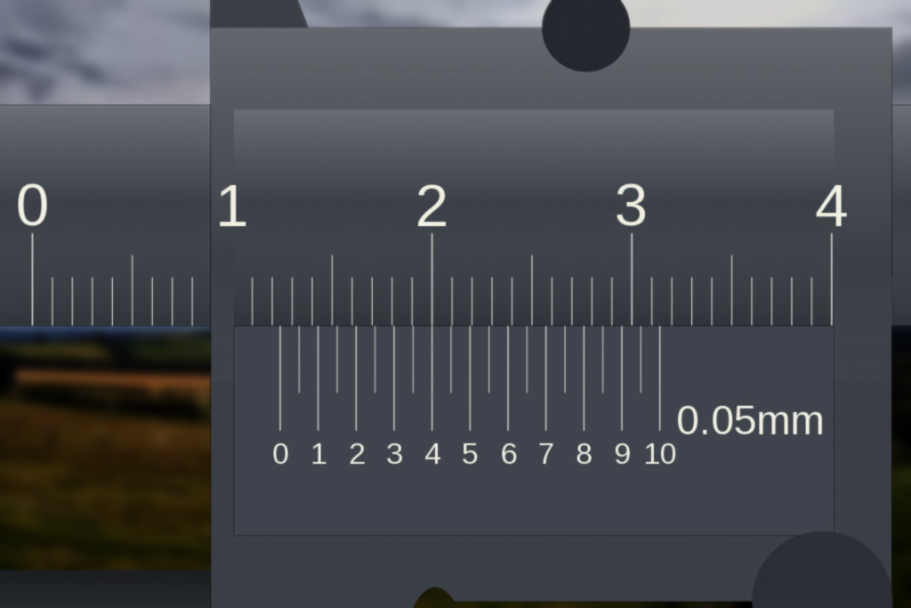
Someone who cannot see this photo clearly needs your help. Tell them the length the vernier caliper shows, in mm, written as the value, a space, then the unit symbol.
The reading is 12.4 mm
